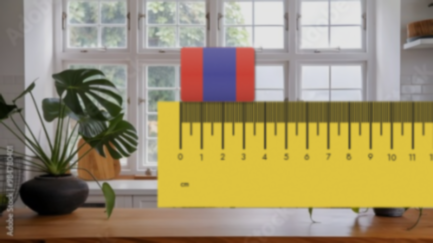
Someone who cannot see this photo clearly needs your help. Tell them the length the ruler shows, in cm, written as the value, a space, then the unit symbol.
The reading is 3.5 cm
